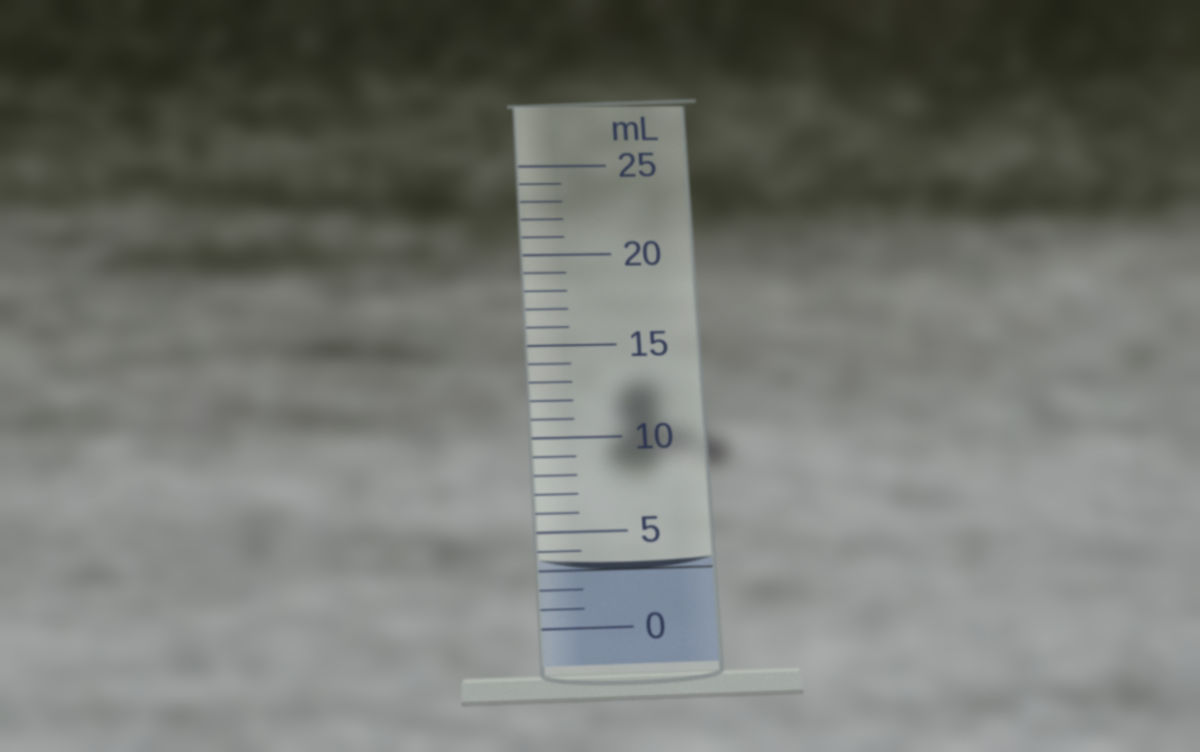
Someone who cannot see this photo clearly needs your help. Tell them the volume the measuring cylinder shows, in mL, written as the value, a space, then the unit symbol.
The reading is 3 mL
